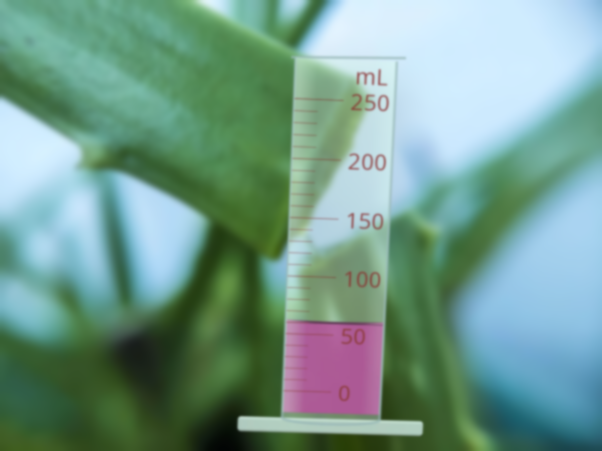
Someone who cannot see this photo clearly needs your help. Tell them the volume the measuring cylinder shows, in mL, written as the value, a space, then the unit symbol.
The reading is 60 mL
